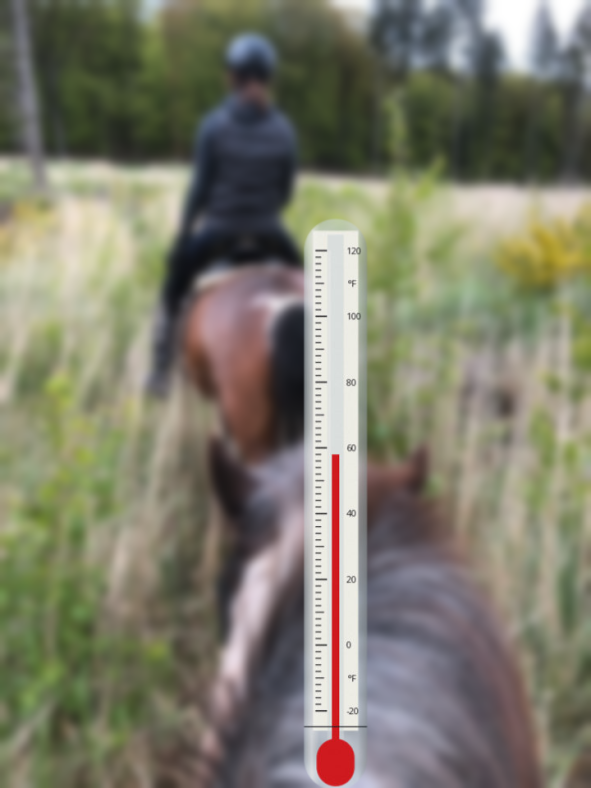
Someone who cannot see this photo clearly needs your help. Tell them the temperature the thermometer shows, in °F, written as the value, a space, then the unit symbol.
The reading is 58 °F
